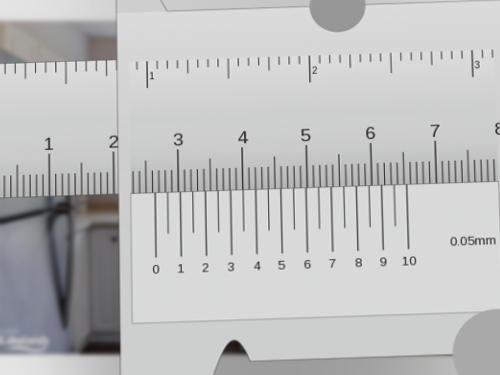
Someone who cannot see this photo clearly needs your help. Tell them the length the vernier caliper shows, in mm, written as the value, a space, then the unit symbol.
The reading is 26.4 mm
